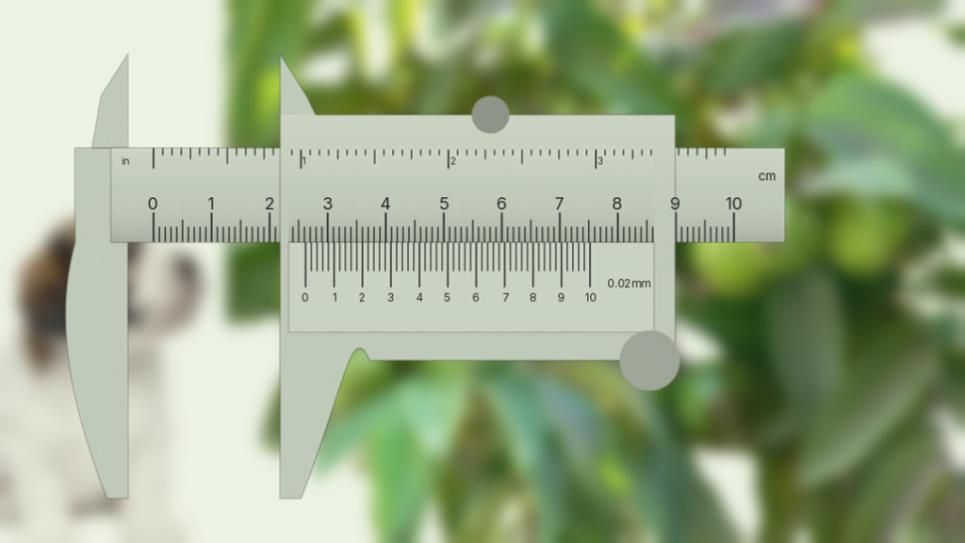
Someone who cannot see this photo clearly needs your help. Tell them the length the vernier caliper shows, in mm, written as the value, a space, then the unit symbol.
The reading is 26.2 mm
